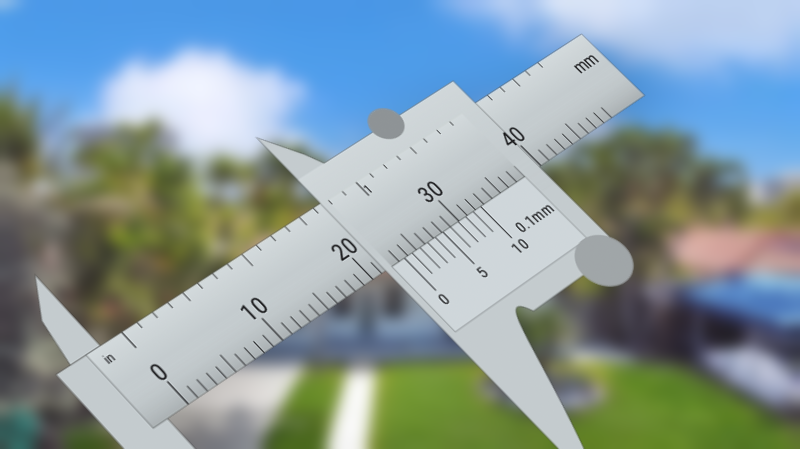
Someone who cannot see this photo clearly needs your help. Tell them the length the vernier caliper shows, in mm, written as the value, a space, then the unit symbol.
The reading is 23.6 mm
